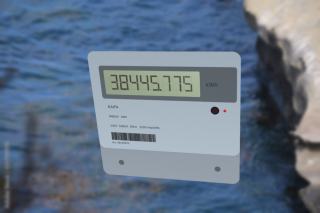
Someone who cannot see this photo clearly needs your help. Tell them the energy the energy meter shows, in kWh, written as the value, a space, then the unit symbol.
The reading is 38445.775 kWh
